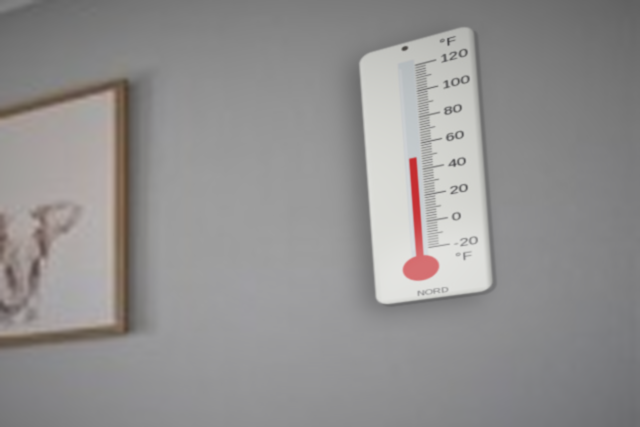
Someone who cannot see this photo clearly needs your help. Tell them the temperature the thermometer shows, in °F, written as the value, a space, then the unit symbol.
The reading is 50 °F
